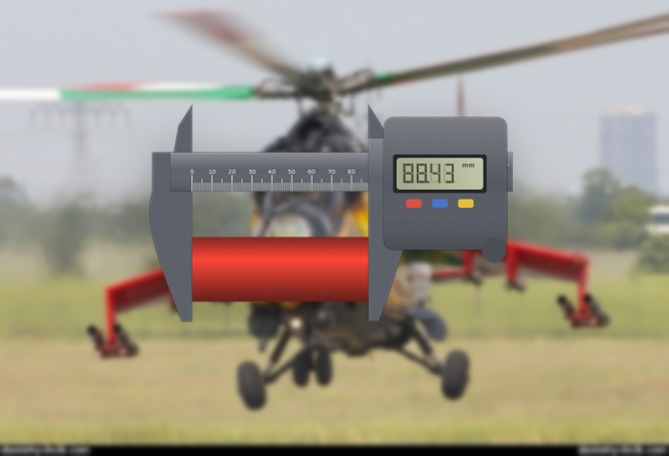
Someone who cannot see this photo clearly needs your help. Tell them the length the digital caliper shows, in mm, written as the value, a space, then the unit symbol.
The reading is 88.43 mm
